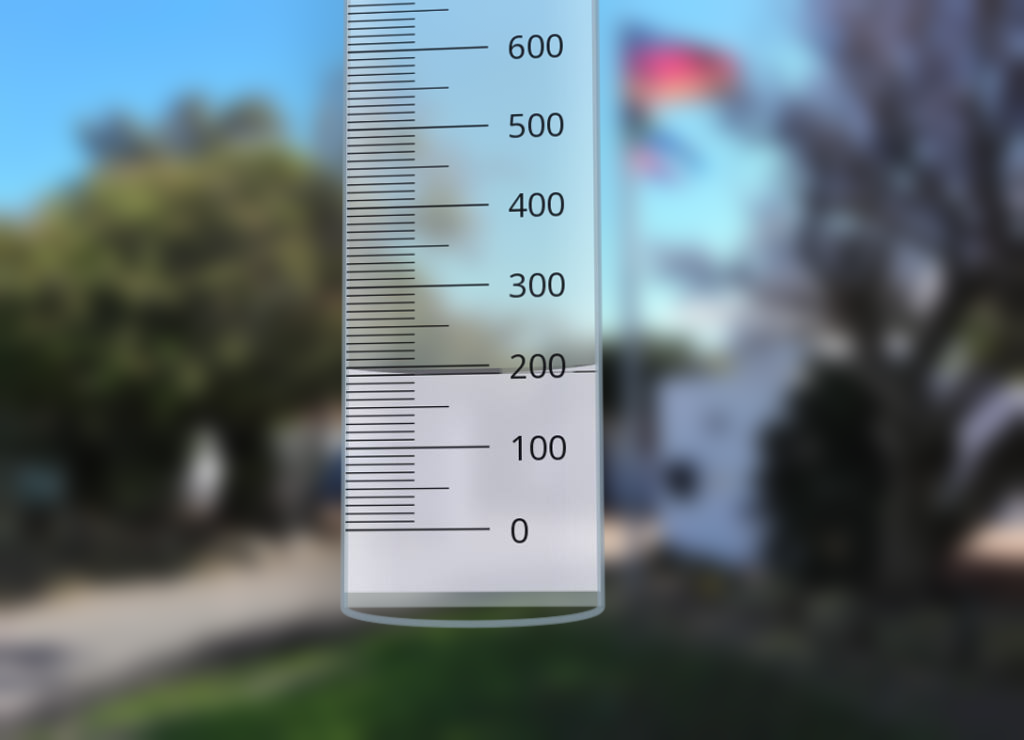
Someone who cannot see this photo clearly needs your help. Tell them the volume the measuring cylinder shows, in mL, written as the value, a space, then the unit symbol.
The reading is 190 mL
